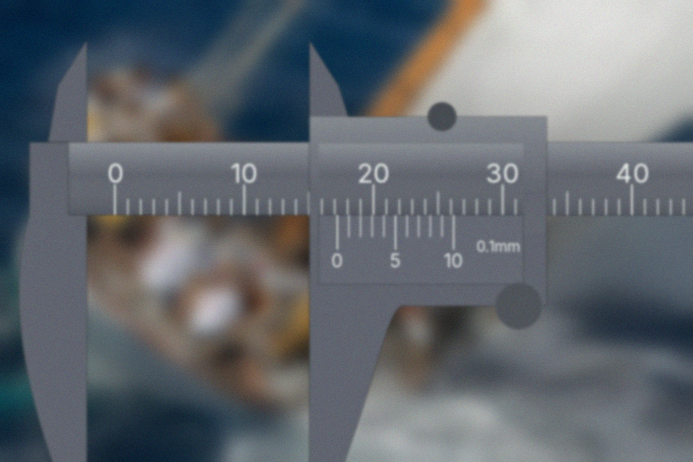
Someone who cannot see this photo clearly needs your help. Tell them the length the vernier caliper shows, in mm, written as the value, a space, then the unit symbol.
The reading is 17.2 mm
